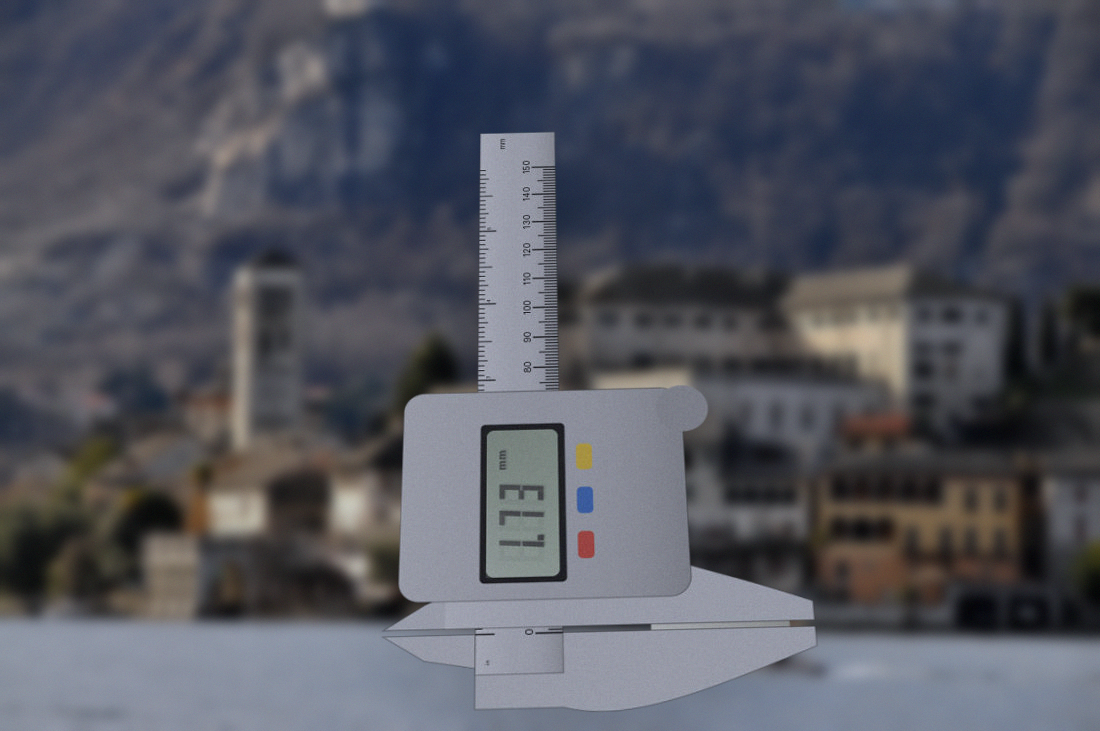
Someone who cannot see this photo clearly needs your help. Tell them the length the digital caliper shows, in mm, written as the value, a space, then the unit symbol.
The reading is 1.73 mm
